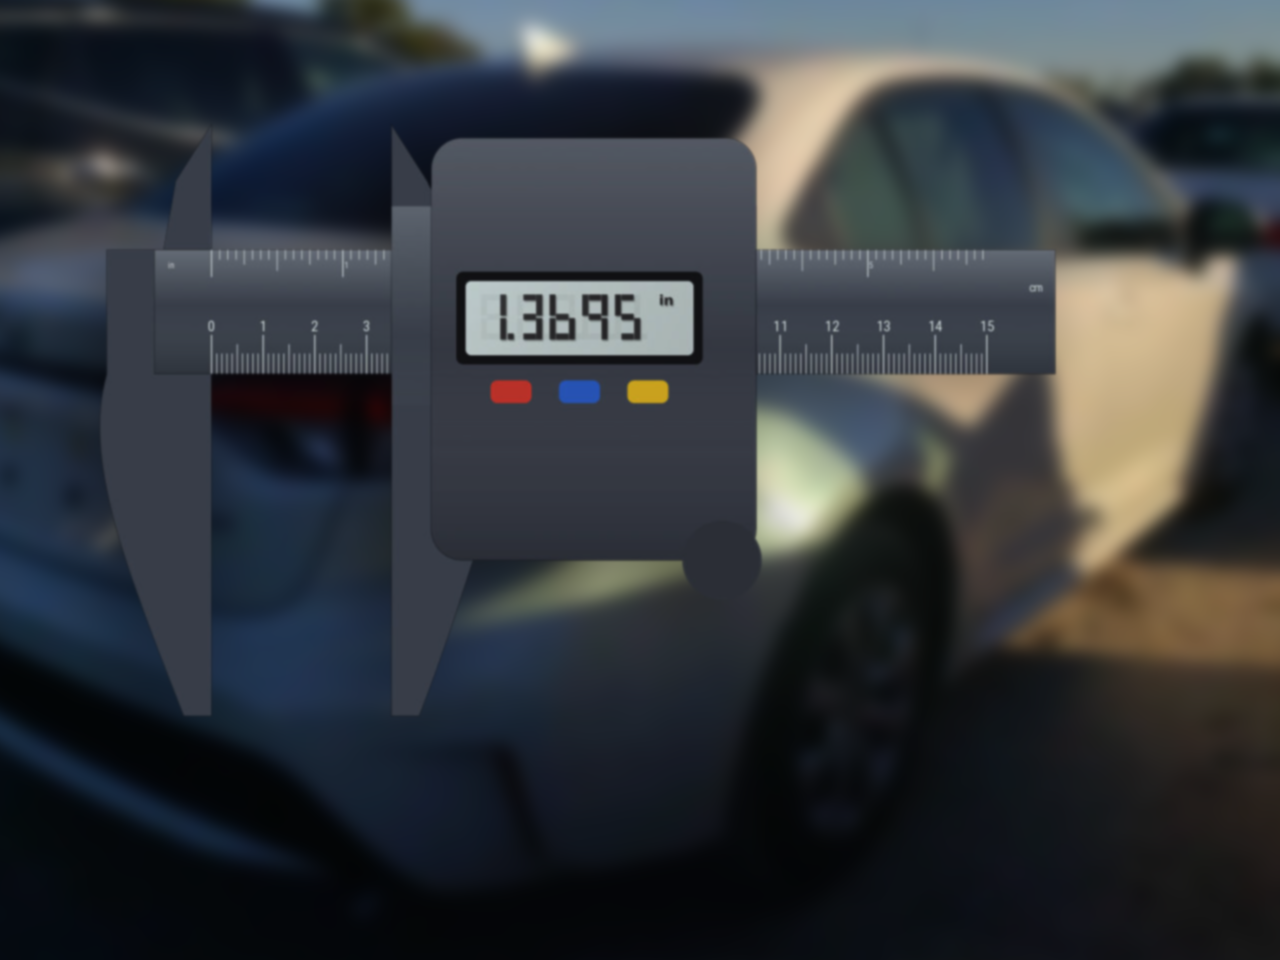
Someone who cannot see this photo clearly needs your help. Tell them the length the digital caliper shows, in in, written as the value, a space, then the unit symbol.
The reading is 1.3695 in
